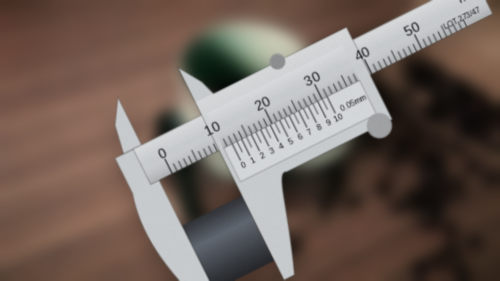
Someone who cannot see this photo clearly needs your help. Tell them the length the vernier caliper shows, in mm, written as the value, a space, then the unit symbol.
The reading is 12.0 mm
